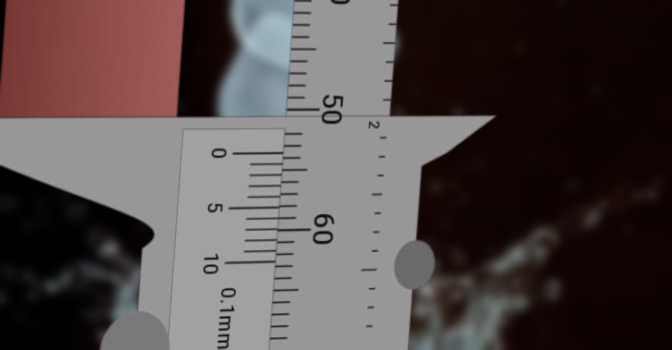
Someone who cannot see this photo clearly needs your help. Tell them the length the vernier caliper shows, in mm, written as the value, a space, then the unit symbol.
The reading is 53.6 mm
